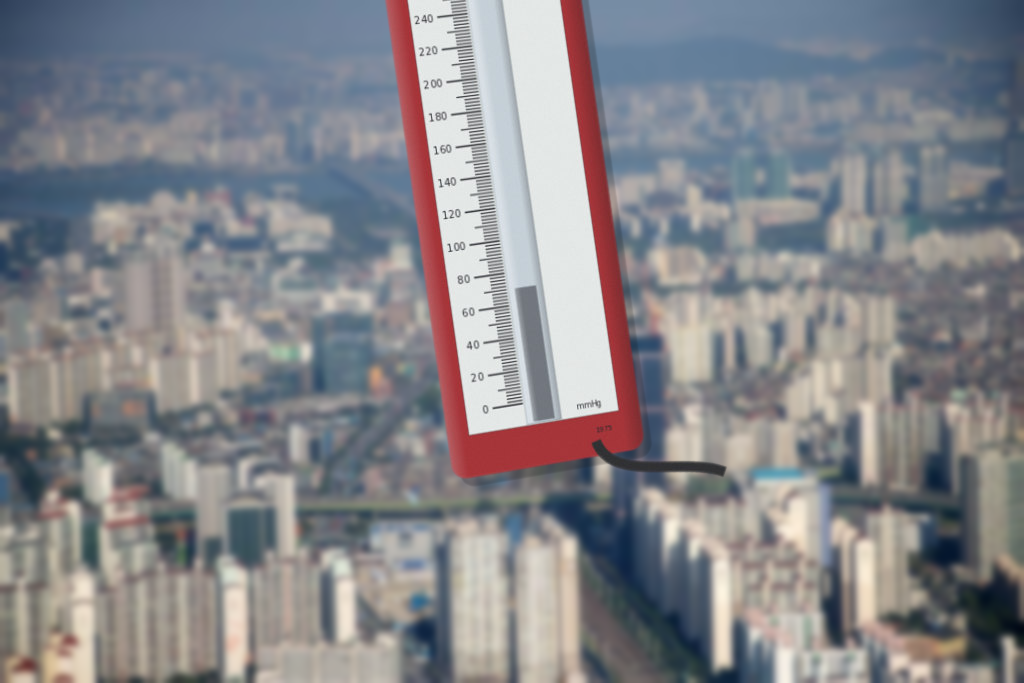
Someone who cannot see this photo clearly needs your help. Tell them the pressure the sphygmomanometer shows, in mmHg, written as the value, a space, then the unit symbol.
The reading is 70 mmHg
